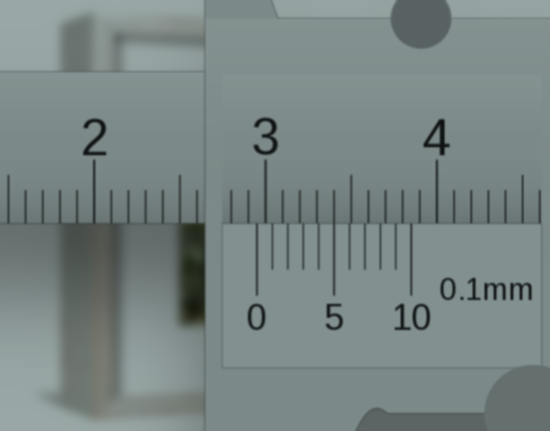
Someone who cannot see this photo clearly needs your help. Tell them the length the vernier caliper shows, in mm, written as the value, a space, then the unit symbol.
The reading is 29.5 mm
